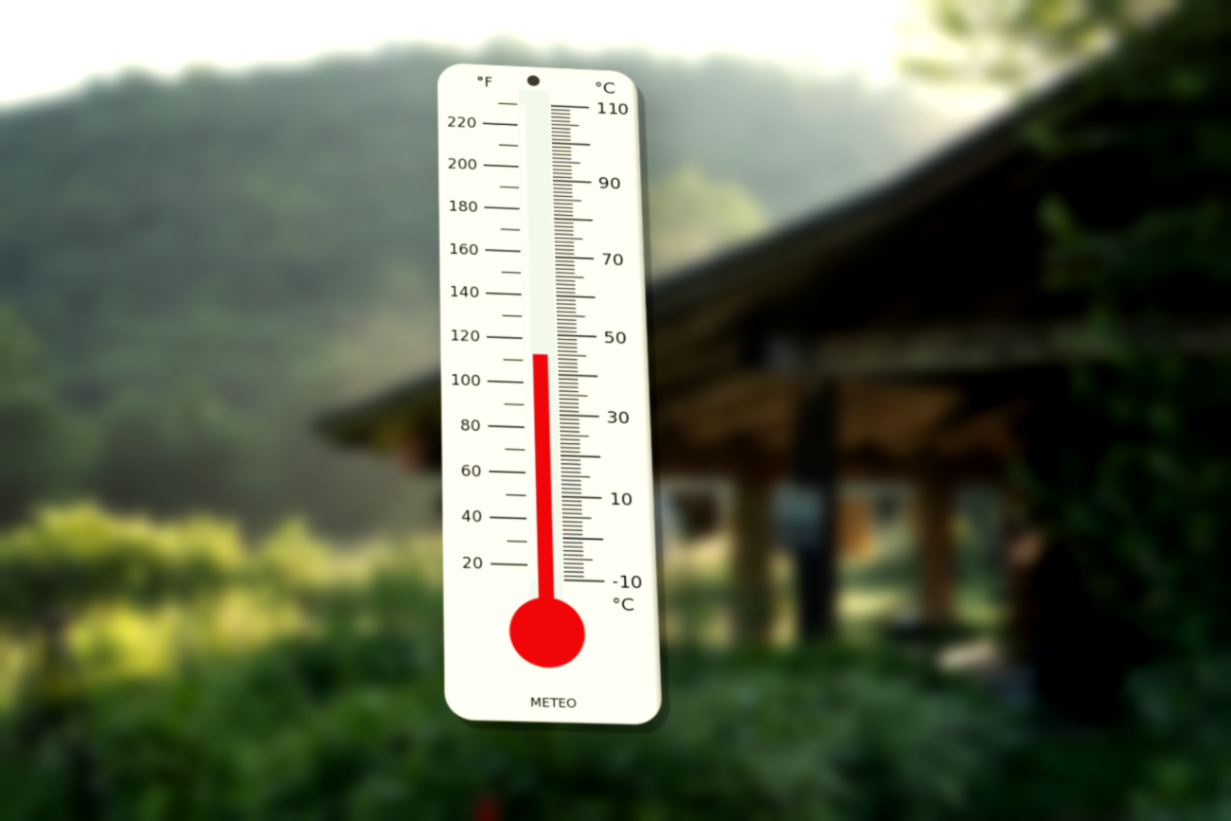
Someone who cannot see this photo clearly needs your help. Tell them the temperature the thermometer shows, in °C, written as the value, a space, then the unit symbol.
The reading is 45 °C
